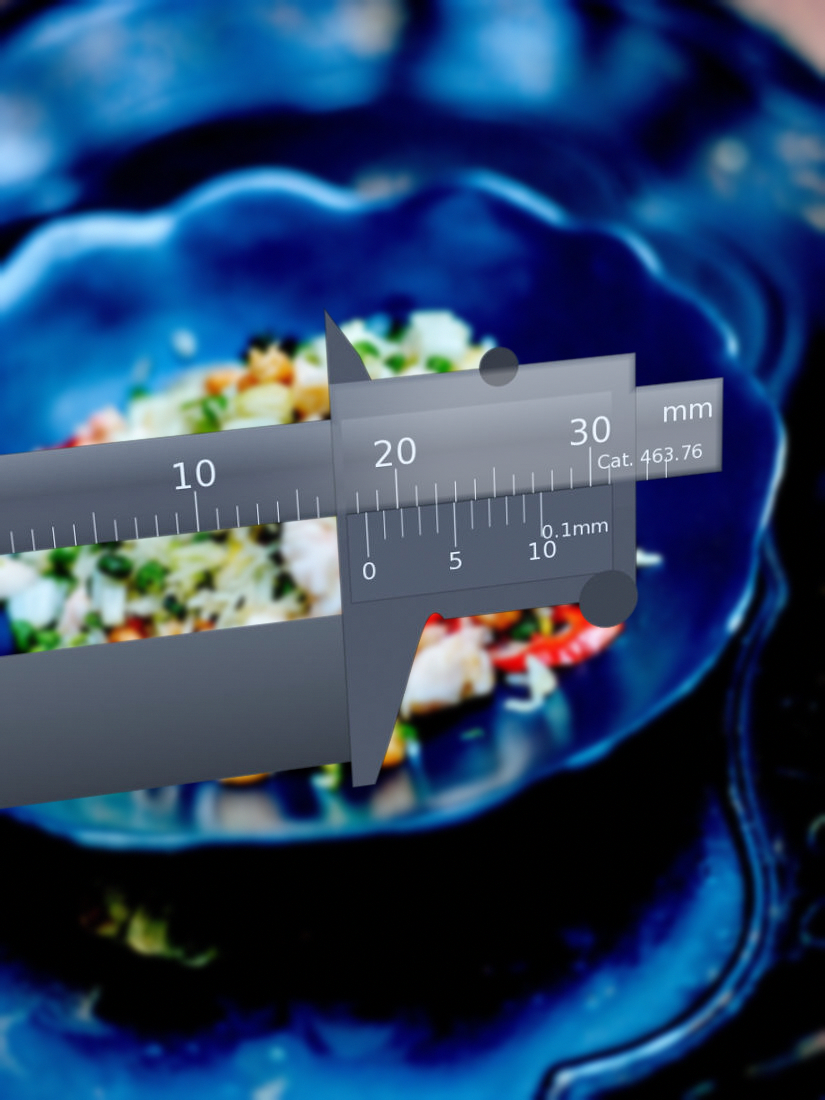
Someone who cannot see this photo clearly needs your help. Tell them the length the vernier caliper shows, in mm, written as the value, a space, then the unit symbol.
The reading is 18.4 mm
